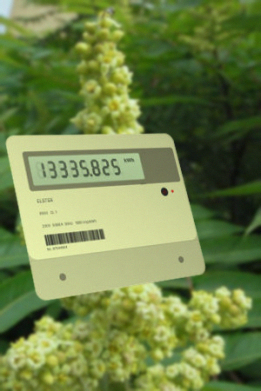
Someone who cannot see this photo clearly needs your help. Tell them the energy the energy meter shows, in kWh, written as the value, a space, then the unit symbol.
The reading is 13335.825 kWh
